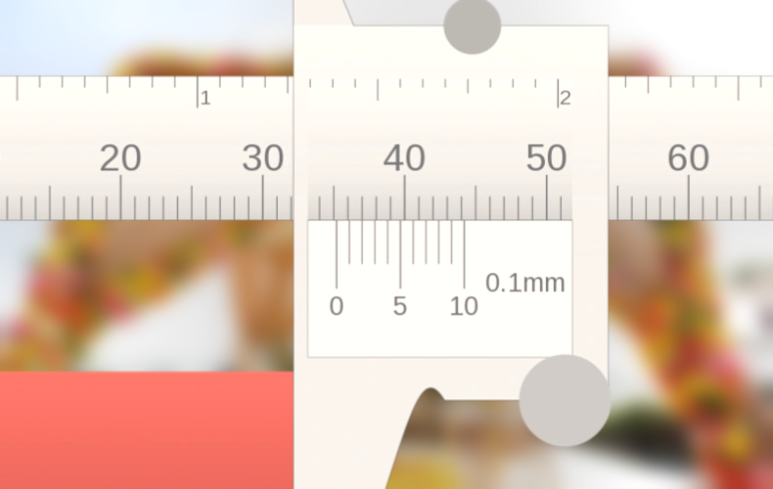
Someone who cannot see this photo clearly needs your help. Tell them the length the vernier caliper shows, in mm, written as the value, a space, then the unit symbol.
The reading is 35.2 mm
